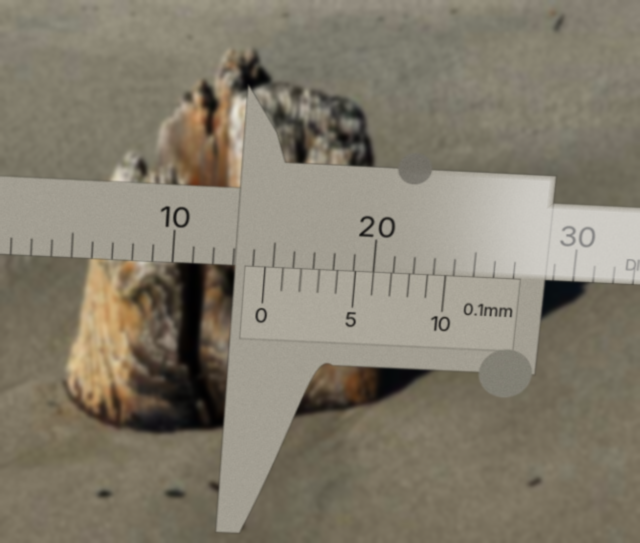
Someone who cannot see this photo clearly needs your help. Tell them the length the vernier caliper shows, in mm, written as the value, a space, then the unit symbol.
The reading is 14.6 mm
